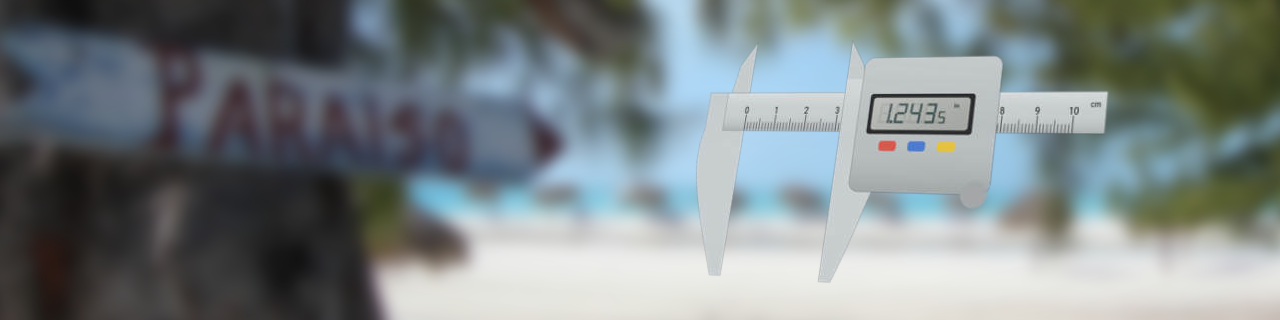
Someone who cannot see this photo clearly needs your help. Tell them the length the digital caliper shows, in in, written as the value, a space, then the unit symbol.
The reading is 1.2435 in
